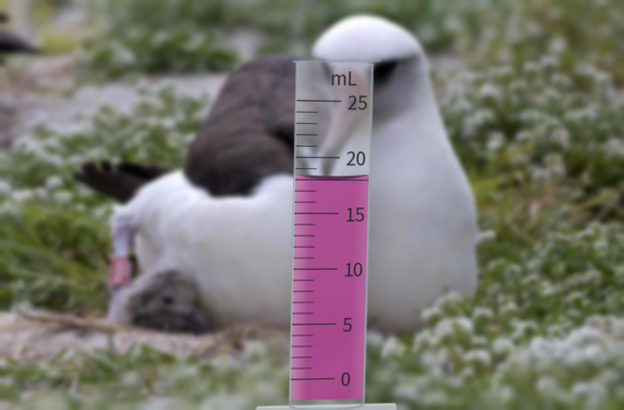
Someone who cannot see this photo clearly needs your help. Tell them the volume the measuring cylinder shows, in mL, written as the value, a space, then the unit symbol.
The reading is 18 mL
